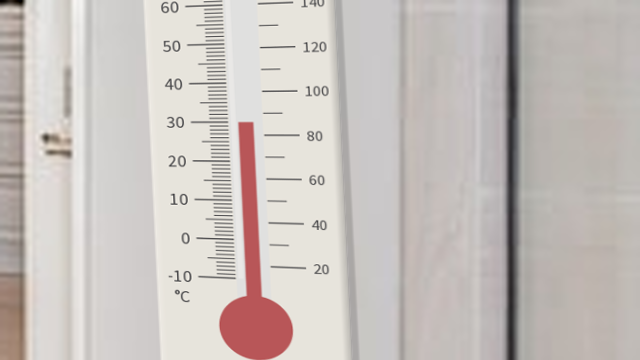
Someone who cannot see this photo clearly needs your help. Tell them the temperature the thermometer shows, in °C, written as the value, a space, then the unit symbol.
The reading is 30 °C
